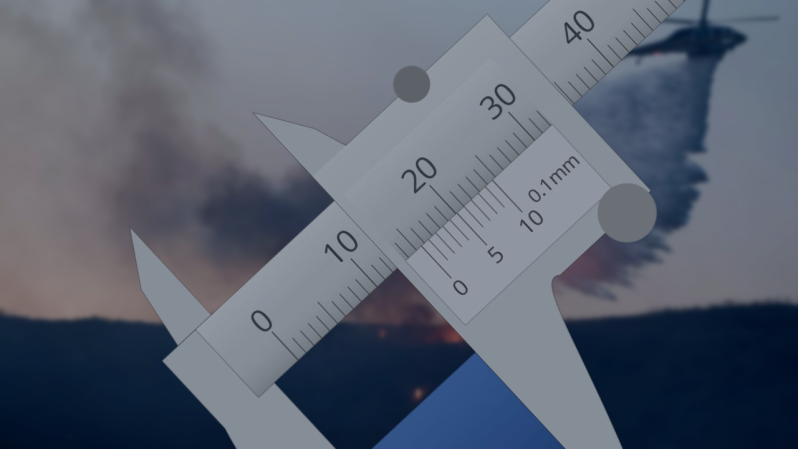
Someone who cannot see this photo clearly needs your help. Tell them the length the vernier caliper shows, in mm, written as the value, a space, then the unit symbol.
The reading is 15.6 mm
